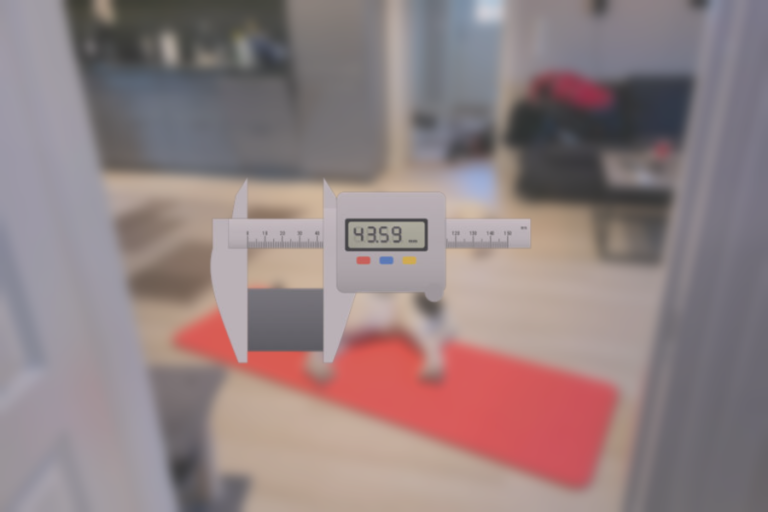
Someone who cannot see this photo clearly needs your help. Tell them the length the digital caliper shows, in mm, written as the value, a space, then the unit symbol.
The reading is 43.59 mm
